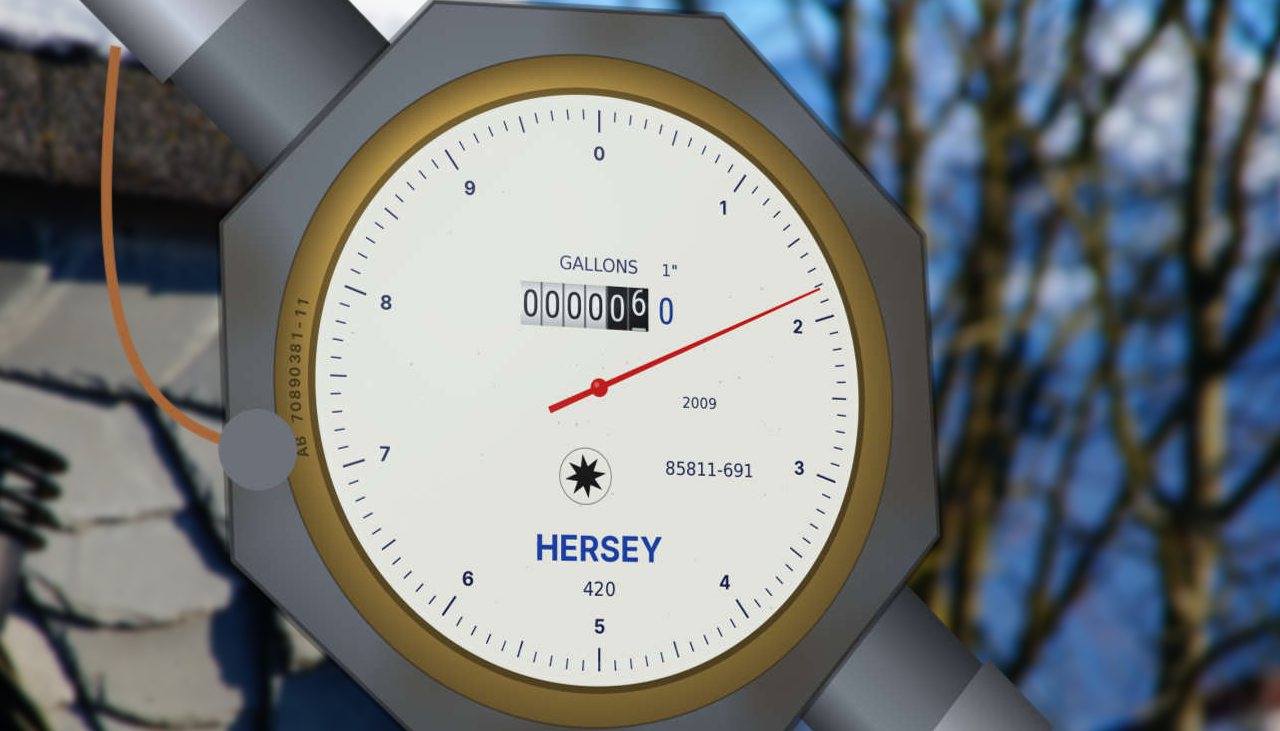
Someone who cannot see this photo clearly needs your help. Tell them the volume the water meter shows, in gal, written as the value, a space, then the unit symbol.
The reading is 61.8 gal
